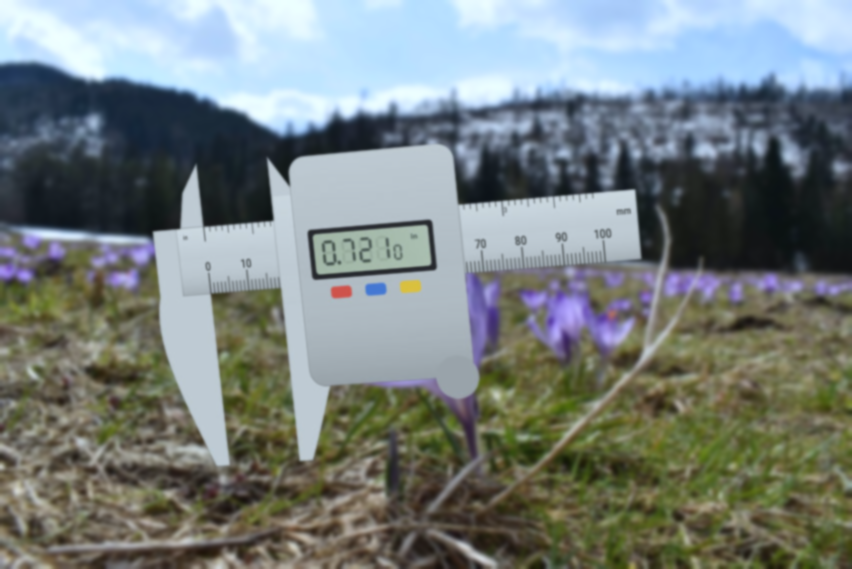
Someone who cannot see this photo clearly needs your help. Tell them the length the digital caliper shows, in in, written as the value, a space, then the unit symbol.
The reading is 0.7210 in
